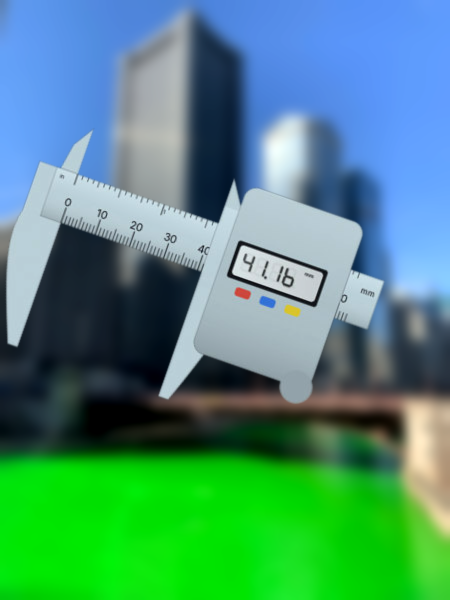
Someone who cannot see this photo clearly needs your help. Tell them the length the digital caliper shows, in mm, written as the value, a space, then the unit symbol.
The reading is 41.16 mm
